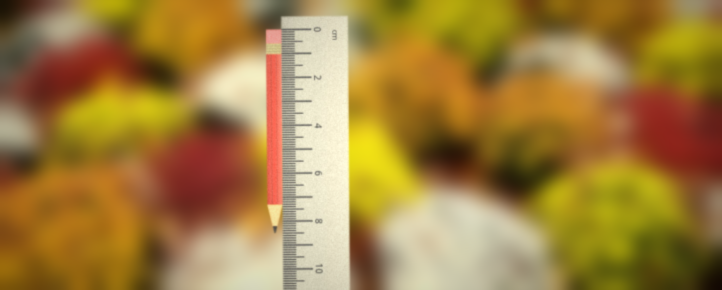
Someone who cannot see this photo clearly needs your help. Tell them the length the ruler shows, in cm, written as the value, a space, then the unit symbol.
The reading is 8.5 cm
